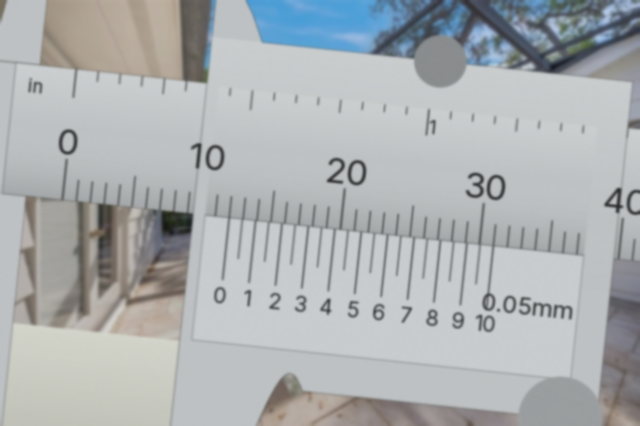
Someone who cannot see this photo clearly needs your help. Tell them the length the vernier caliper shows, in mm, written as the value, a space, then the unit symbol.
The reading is 12.0 mm
